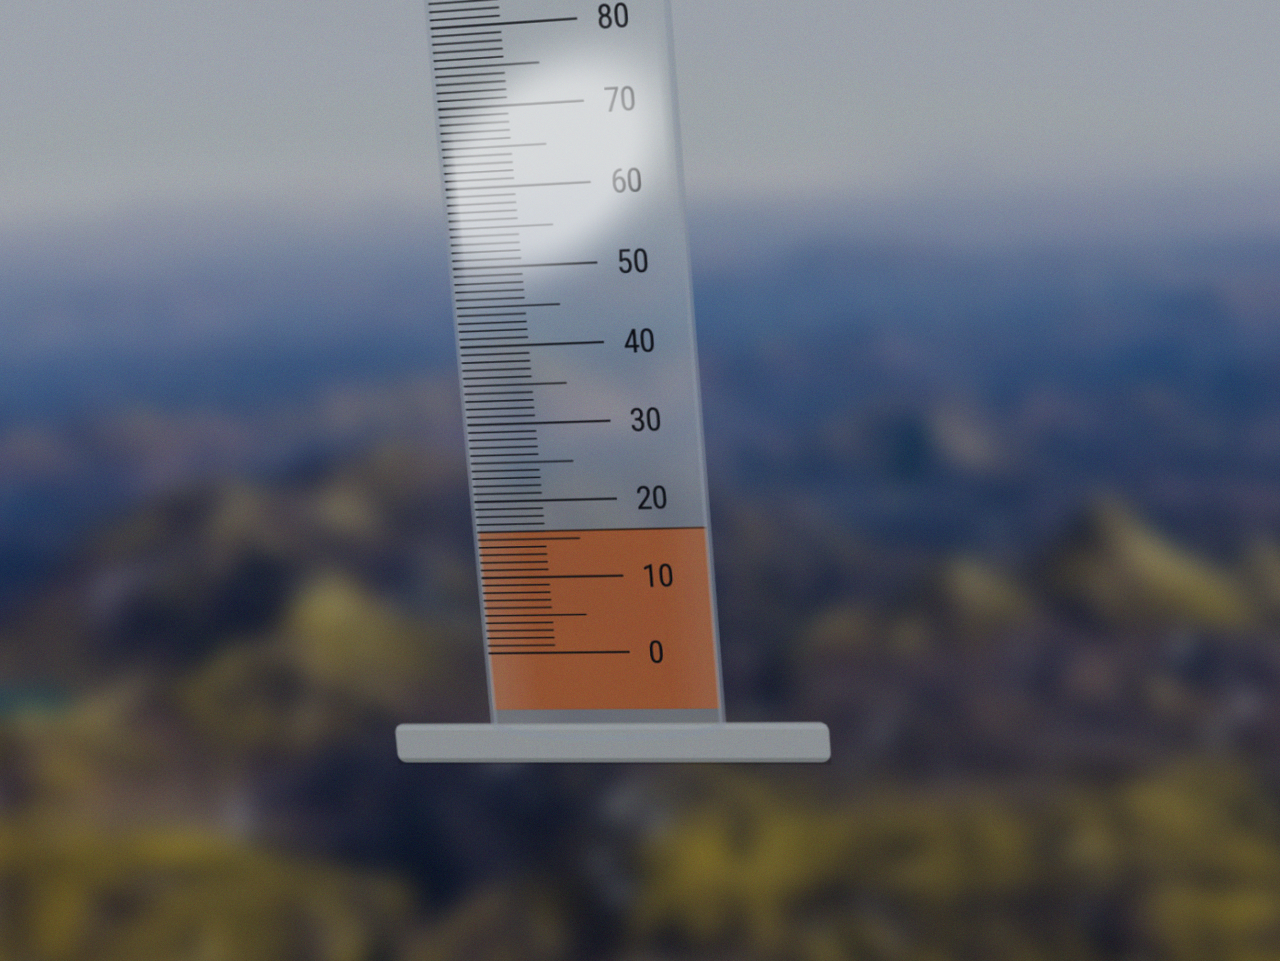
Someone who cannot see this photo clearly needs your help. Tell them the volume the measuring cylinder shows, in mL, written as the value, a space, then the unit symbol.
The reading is 16 mL
